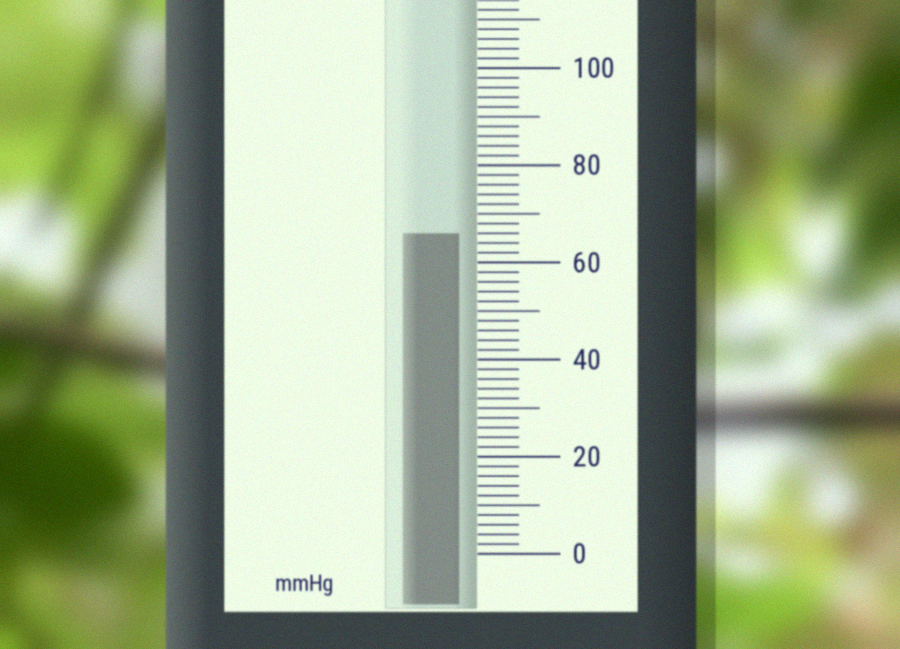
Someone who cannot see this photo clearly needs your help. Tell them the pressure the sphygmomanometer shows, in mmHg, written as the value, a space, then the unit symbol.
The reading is 66 mmHg
